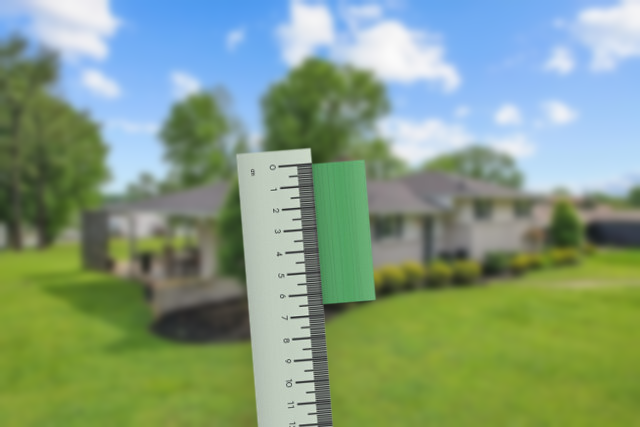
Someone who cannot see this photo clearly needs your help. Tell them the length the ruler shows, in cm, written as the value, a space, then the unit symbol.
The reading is 6.5 cm
